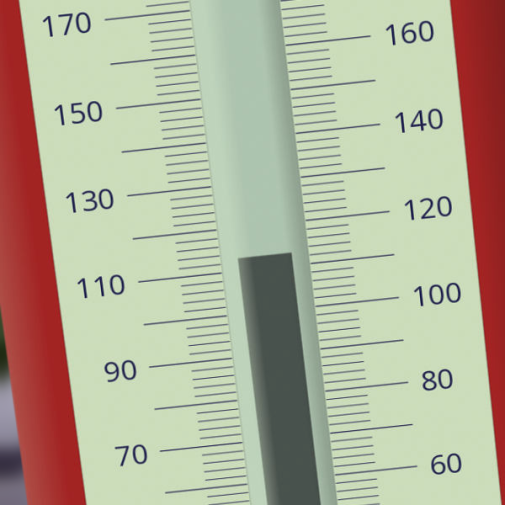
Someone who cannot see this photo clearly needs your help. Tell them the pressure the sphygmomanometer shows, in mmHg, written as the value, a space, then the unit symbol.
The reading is 113 mmHg
